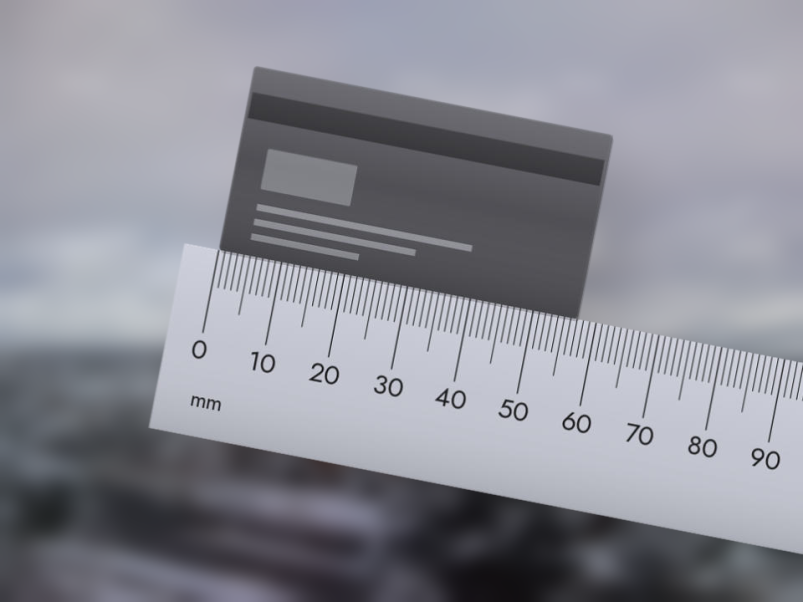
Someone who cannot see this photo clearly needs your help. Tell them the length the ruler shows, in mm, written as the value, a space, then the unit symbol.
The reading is 57 mm
